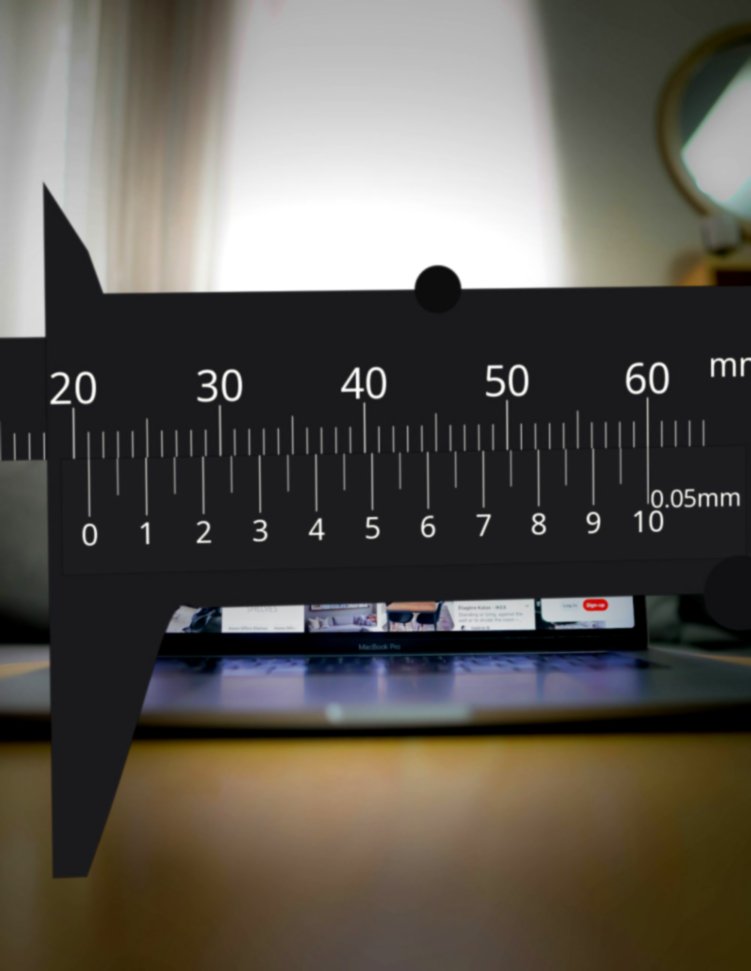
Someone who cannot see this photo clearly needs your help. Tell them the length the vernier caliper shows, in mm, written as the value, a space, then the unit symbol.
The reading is 21.0 mm
